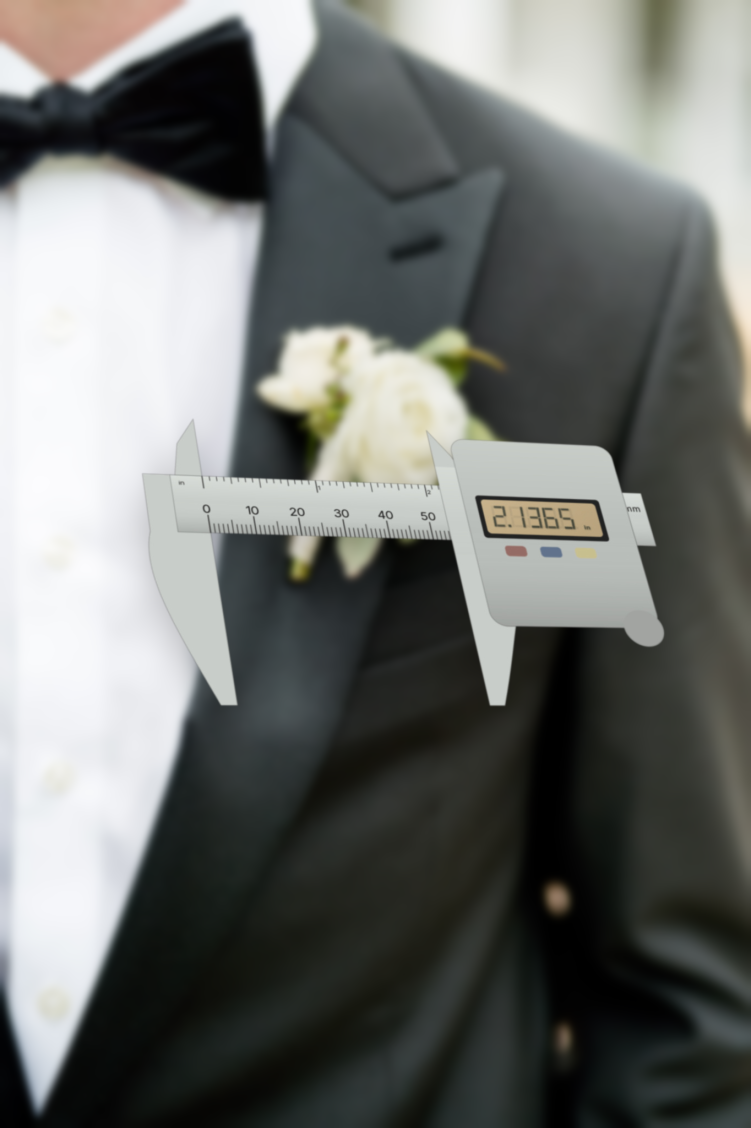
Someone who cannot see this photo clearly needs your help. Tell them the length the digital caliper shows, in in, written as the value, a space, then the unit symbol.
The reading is 2.1365 in
